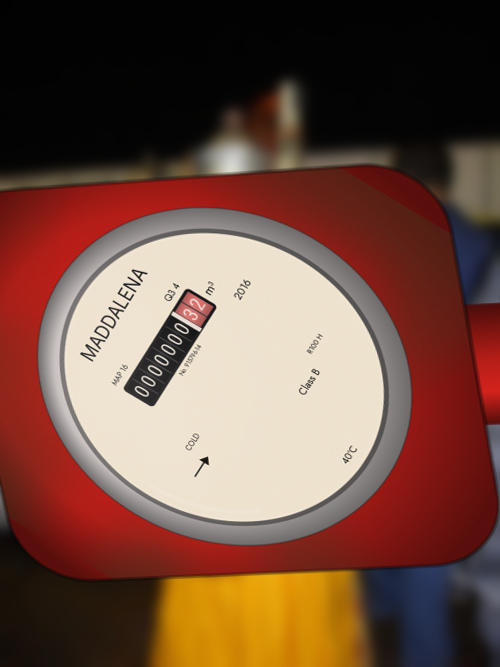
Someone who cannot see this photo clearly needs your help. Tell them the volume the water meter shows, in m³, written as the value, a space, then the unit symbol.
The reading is 0.32 m³
